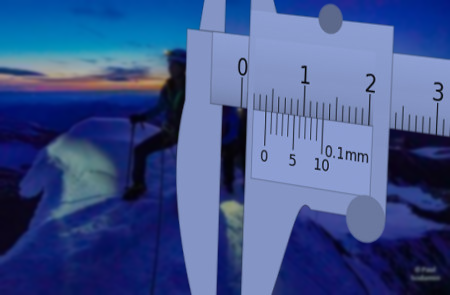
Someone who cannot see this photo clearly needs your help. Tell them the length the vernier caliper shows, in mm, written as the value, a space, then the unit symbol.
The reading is 4.0 mm
